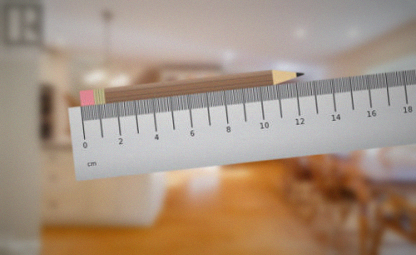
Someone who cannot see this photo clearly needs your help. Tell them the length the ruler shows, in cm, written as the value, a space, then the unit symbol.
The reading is 12.5 cm
